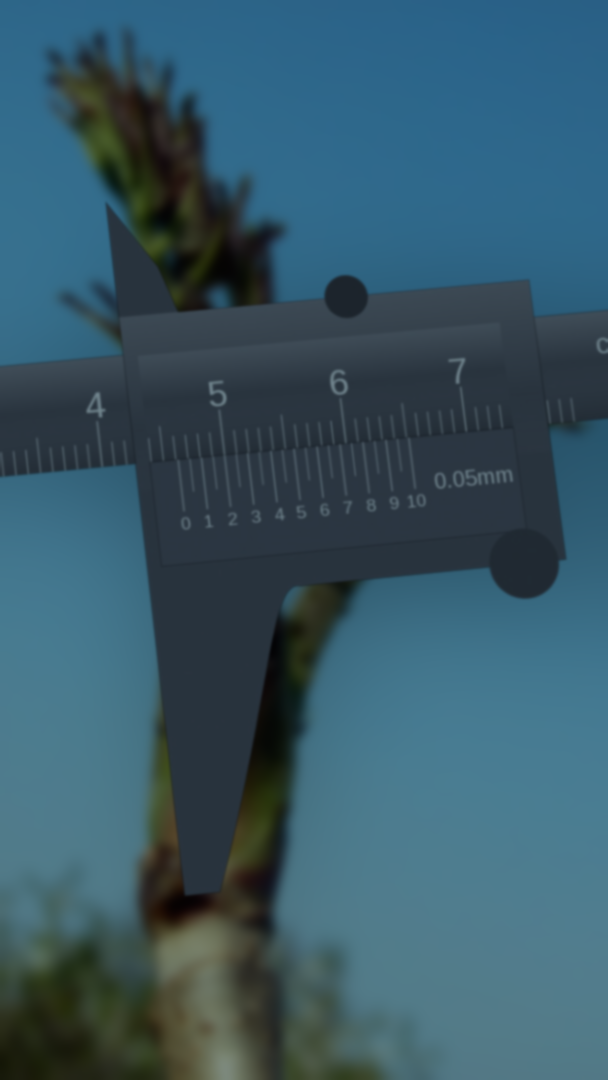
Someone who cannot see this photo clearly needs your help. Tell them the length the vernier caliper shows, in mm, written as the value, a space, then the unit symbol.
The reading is 46.2 mm
